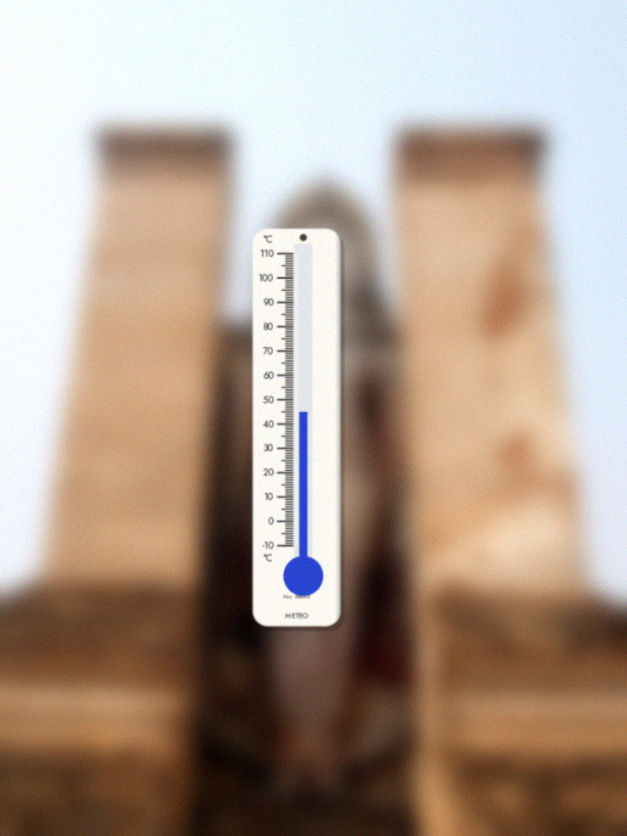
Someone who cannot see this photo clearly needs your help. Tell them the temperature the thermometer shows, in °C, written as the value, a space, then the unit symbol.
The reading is 45 °C
